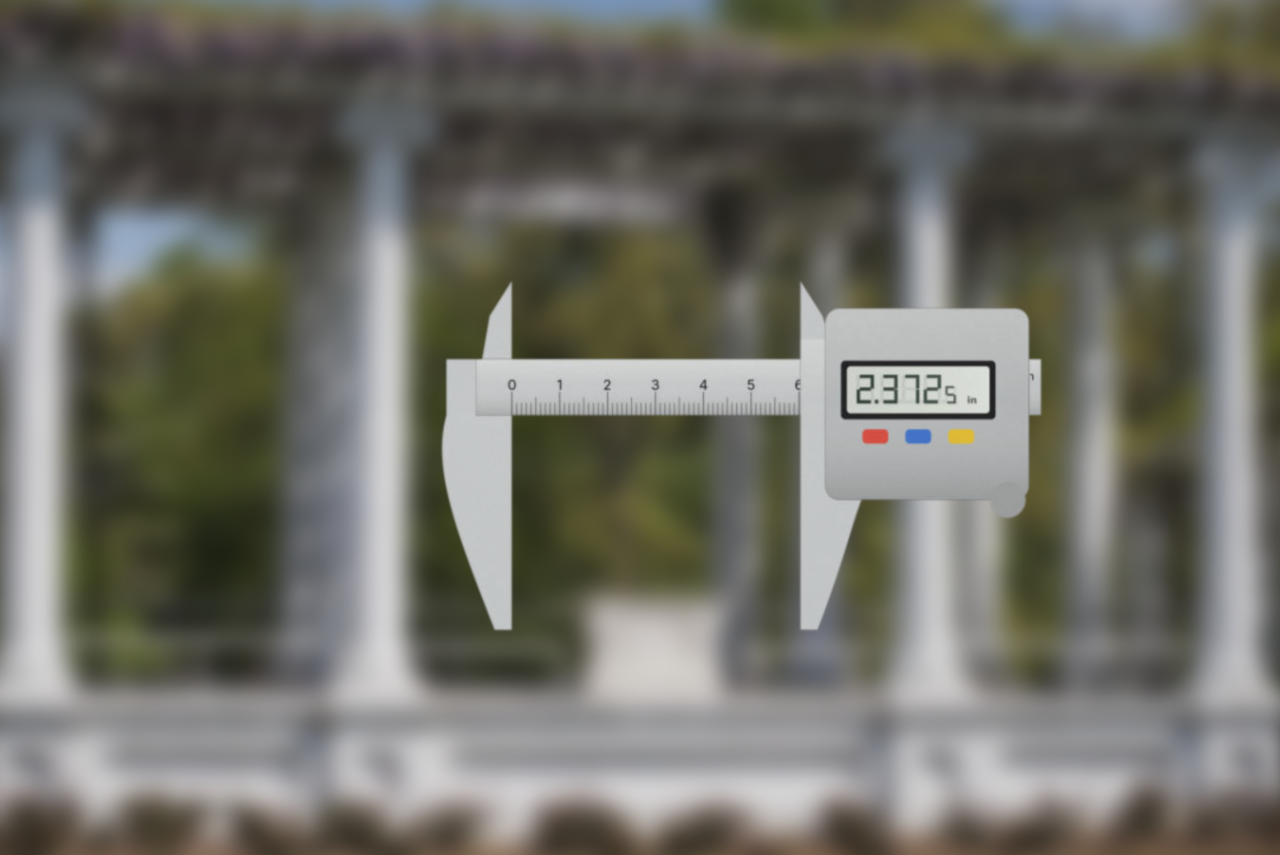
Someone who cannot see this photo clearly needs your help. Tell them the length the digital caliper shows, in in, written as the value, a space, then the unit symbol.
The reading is 2.3725 in
